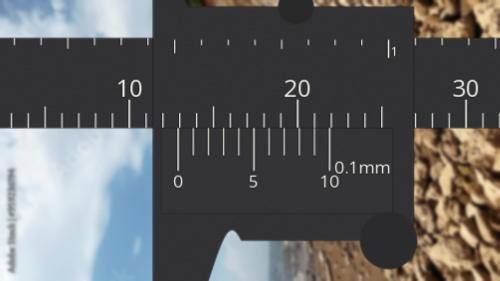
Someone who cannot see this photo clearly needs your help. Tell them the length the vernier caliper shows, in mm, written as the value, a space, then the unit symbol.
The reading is 12.9 mm
